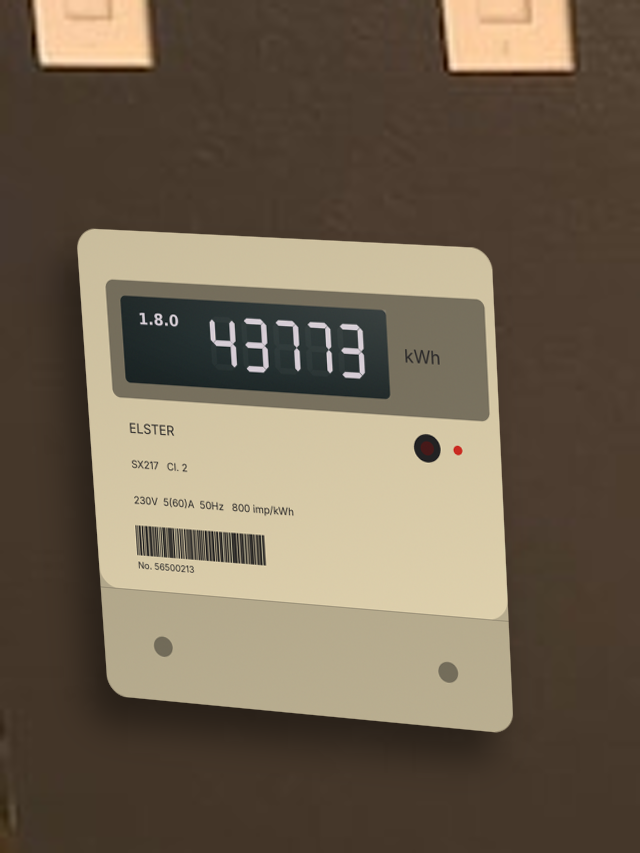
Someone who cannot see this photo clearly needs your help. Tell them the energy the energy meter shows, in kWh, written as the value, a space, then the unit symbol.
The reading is 43773 kWh
